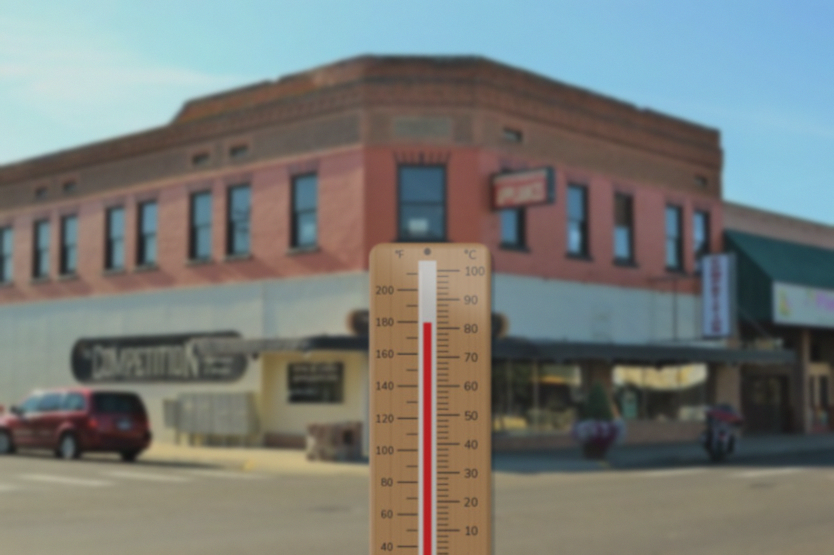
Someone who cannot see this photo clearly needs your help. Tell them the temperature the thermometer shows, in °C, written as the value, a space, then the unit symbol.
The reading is 82 °C
